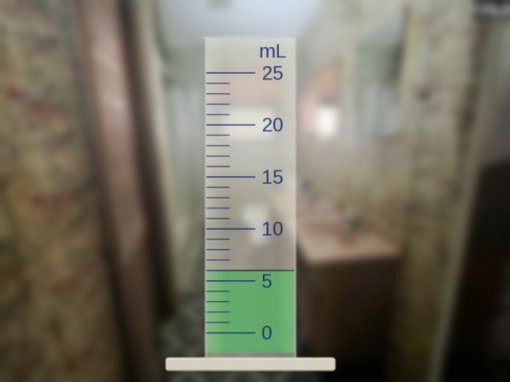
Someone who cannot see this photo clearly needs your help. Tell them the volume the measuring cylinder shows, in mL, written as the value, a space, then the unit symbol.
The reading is 6 mL
